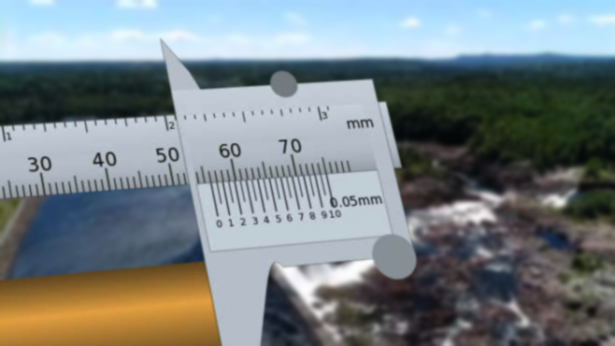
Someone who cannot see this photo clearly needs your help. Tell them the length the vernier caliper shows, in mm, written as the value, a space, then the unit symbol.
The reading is 56.0 mm
